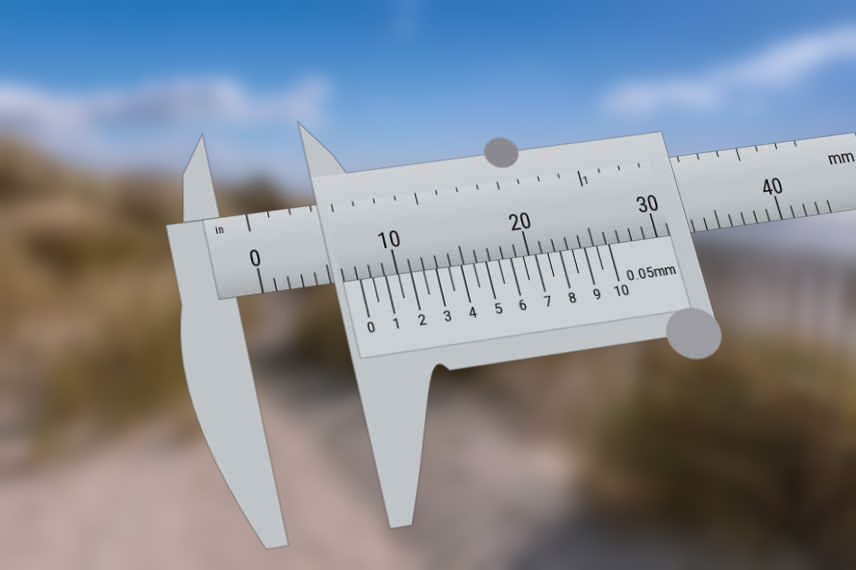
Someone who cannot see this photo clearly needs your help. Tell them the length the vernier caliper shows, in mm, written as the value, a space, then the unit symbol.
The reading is 7.2 mm
